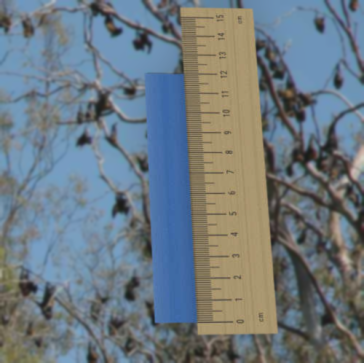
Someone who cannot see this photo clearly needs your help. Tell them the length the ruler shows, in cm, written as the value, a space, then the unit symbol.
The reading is 12 cm
